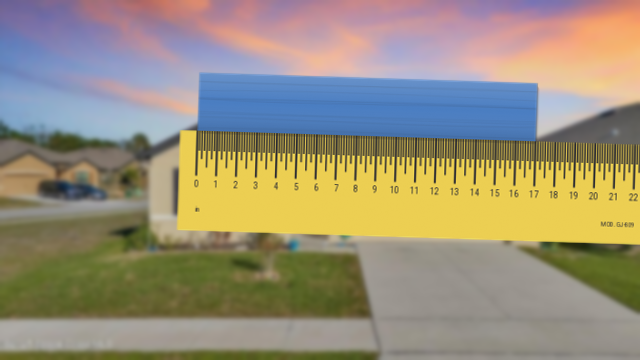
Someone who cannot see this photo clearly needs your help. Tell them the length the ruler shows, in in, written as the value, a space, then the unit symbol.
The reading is 17 in
